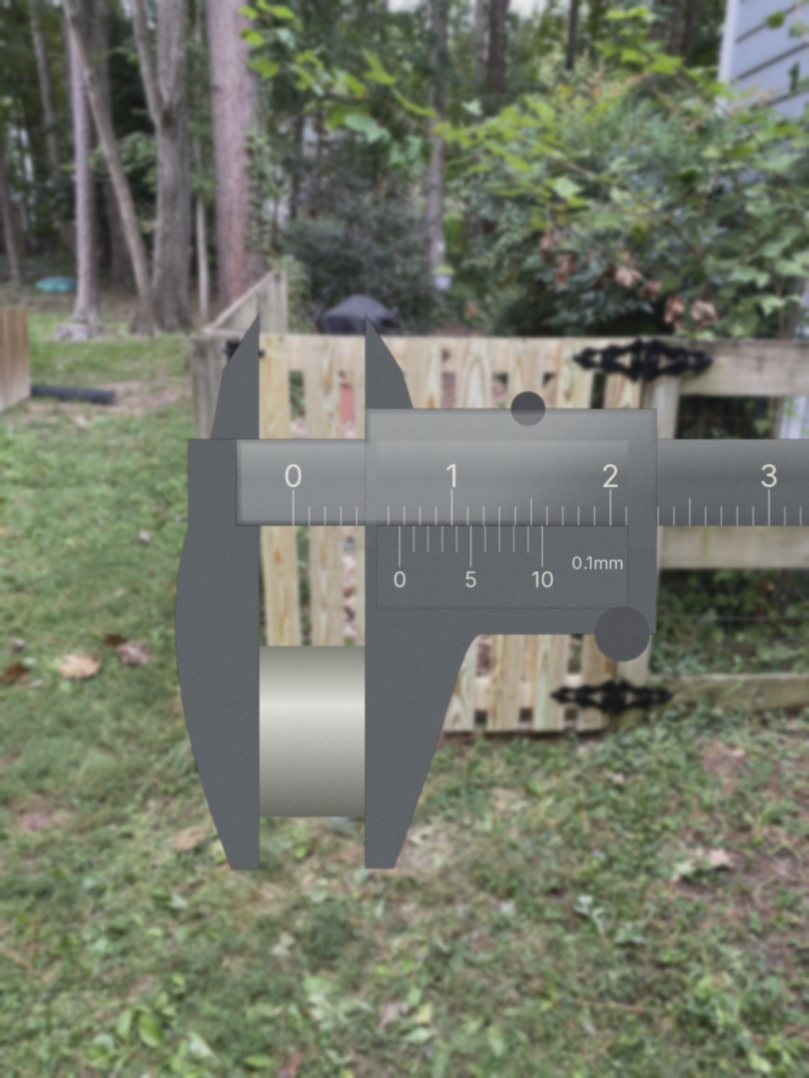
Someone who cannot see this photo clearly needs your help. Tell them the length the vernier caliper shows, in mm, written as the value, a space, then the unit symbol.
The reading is 6.7 mm
